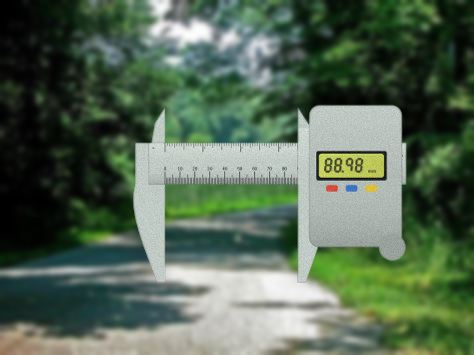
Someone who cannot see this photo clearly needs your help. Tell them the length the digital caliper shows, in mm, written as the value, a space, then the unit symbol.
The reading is 88.98 mm
